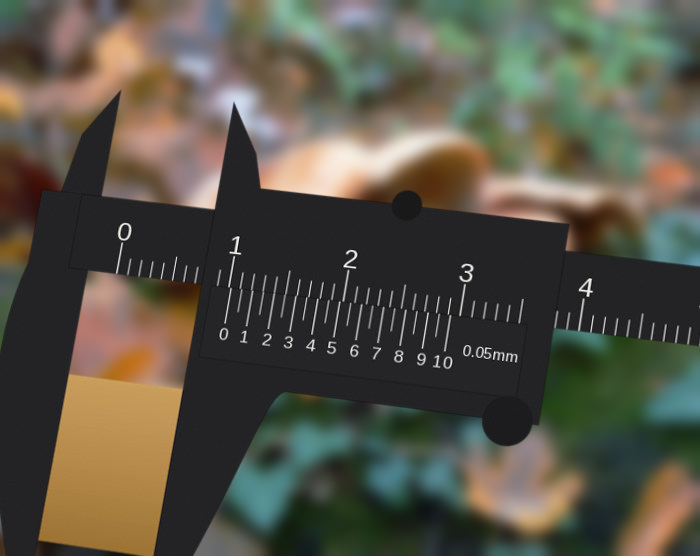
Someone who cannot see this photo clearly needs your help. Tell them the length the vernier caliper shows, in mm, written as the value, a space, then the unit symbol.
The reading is 10.2 mm
